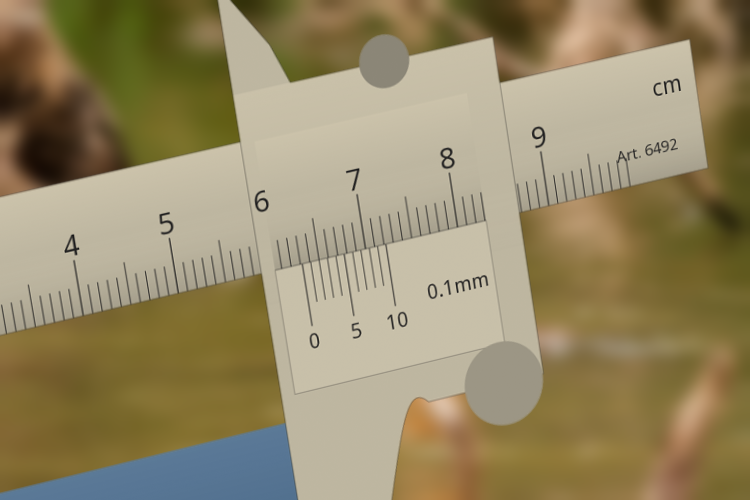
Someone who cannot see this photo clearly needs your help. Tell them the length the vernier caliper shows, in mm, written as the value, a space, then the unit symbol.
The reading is 63.2 mm
